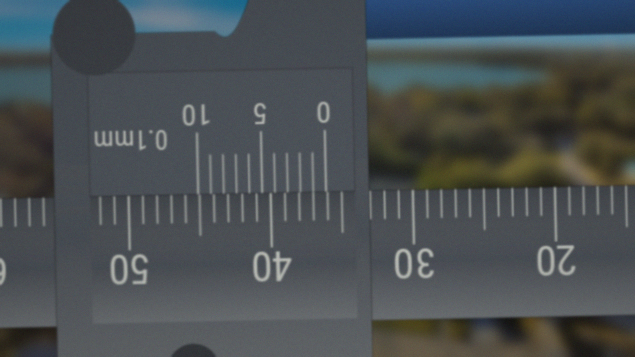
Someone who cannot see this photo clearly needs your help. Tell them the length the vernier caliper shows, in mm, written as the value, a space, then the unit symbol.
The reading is 36.1 mm
